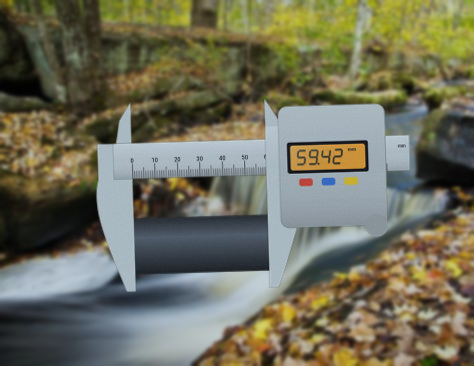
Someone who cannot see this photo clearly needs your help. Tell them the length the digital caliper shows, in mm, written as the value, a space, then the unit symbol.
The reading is 59.42 mm
